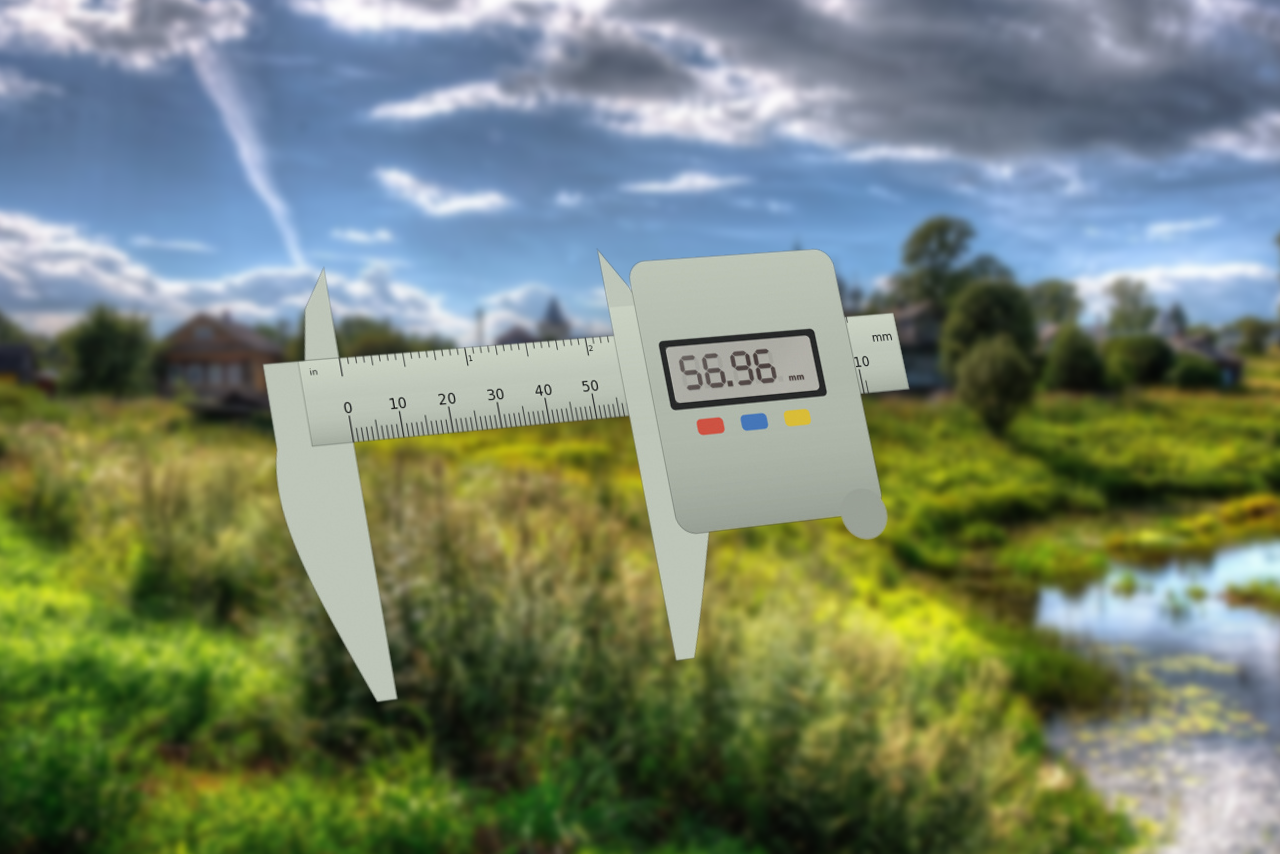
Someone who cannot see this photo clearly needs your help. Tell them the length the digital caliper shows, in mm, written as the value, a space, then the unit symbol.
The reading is 56.96 mm
